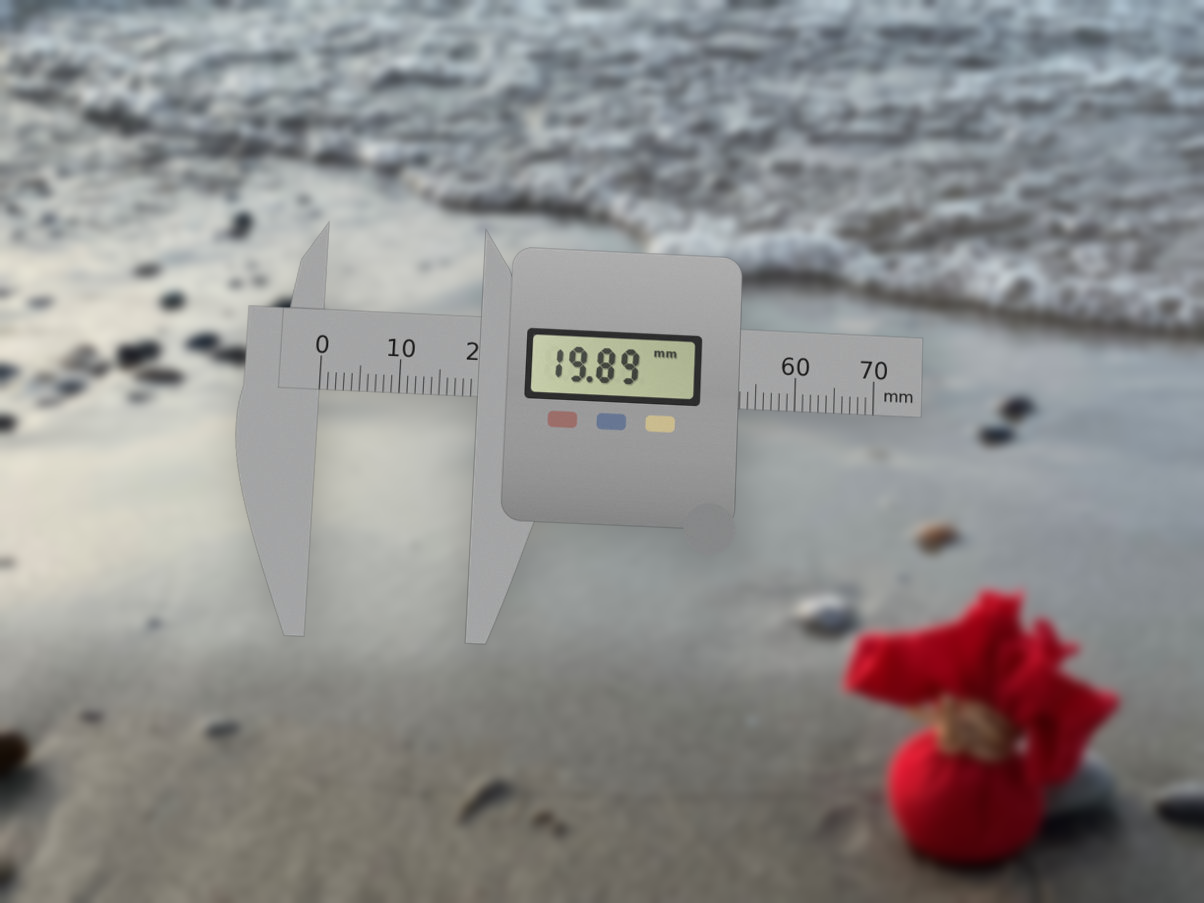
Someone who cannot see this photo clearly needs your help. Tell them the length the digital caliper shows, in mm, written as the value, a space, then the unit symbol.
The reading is 19.89 mm
